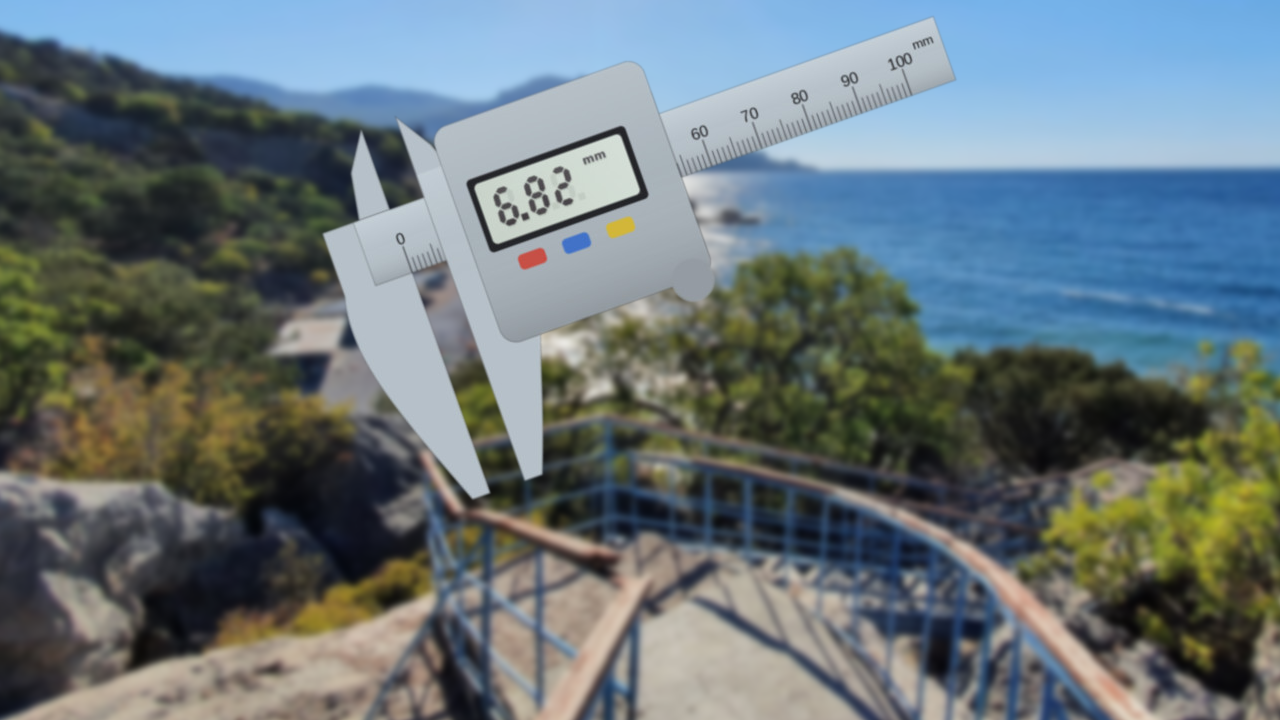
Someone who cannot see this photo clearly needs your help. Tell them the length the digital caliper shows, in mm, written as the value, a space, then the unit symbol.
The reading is 6.82 mm
